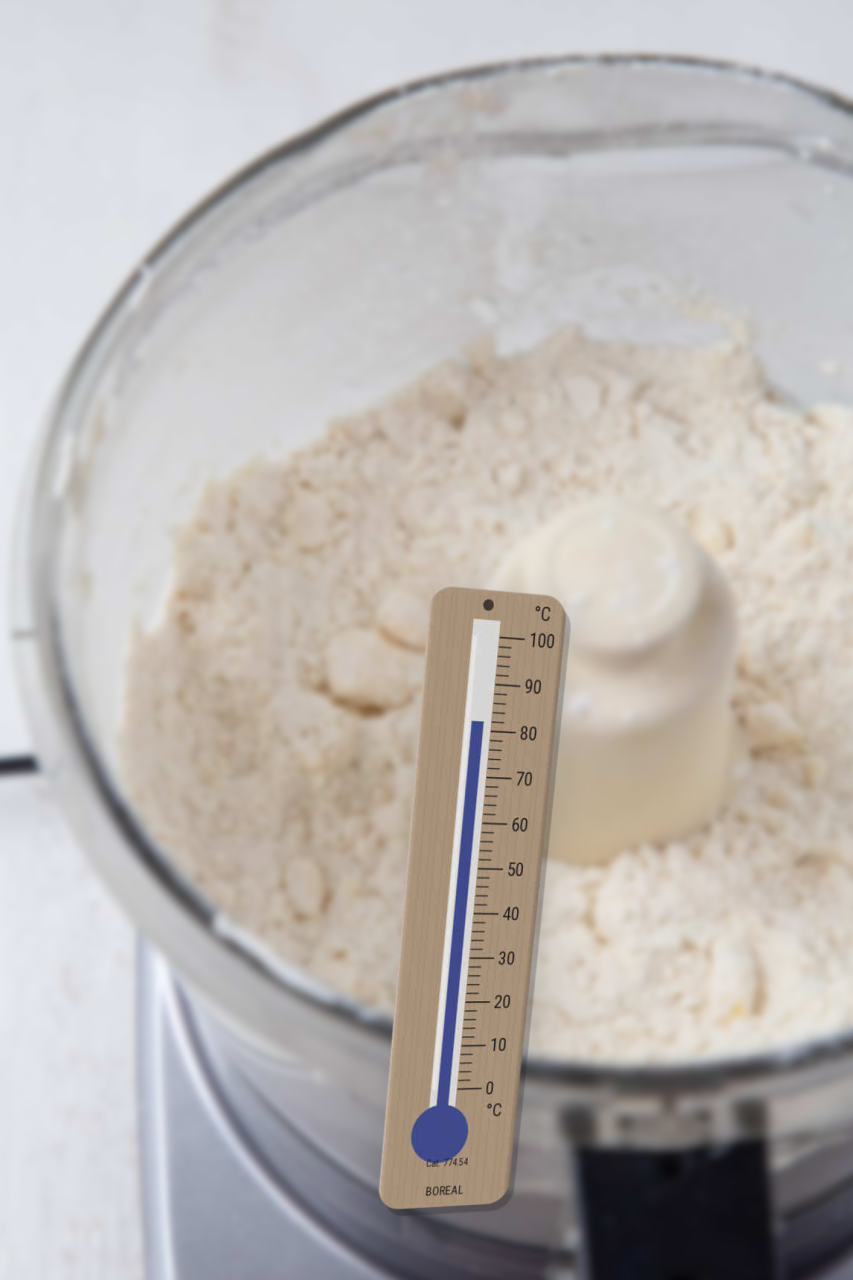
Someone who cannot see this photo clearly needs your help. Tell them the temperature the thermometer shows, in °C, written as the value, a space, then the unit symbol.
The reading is 82 °C
